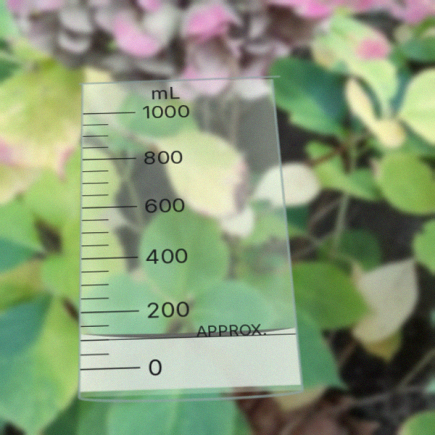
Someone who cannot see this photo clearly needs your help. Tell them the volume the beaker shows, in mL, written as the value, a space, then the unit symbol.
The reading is 100 mL
